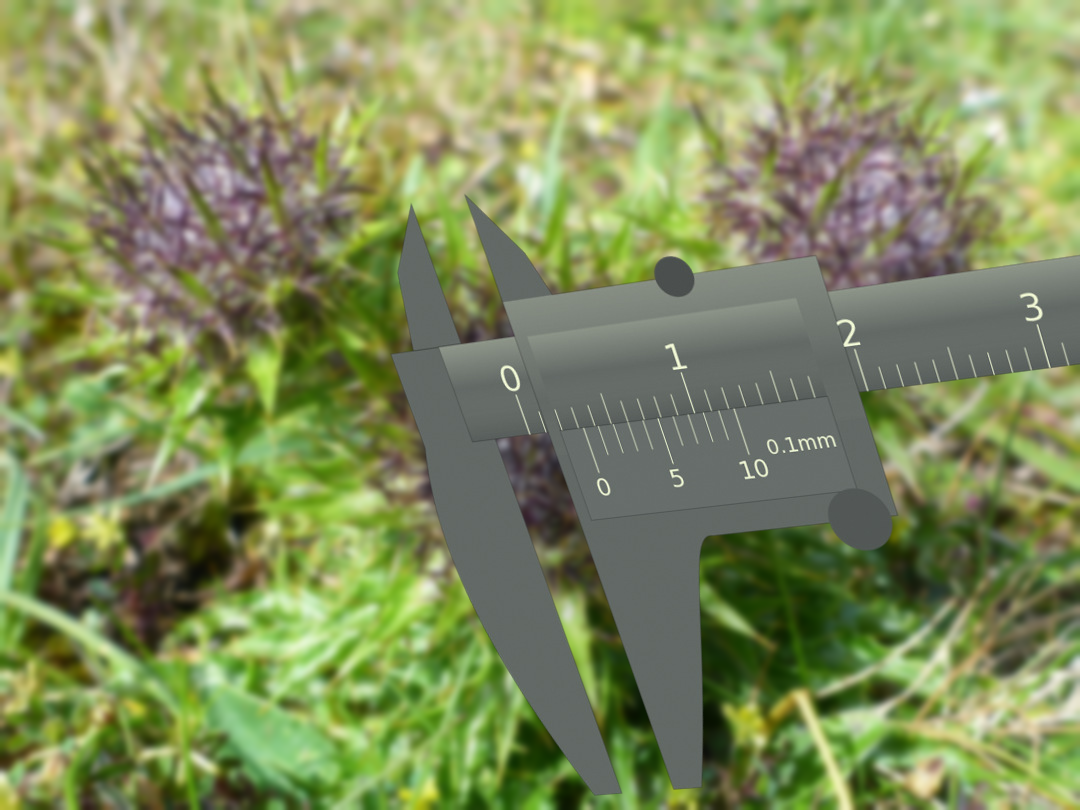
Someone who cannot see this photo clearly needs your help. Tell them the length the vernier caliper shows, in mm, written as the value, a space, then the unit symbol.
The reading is 3.3 mm
